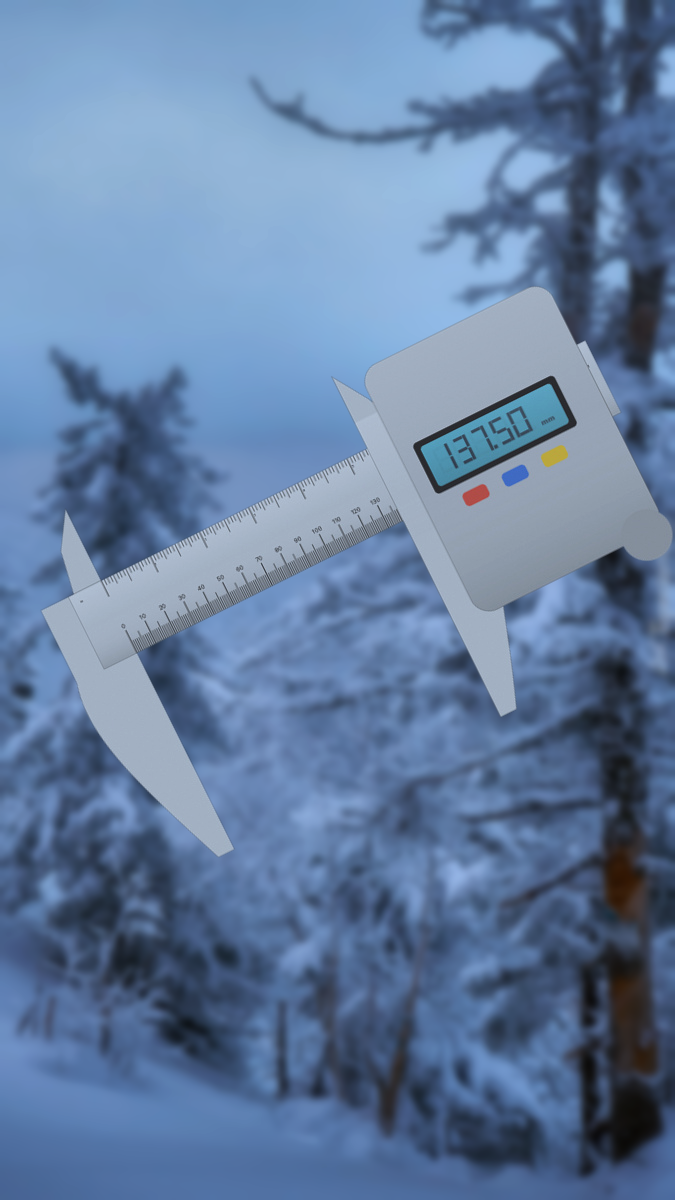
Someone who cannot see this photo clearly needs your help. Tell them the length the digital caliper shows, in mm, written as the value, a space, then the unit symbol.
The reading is 137.50 mm
